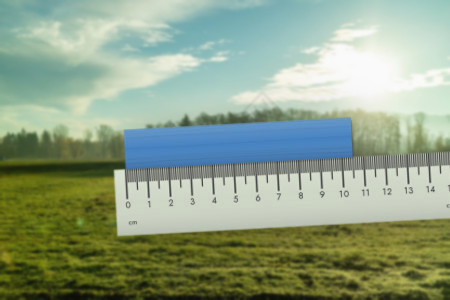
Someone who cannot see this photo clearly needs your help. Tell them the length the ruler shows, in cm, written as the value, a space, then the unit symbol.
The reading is 10.5 cm
